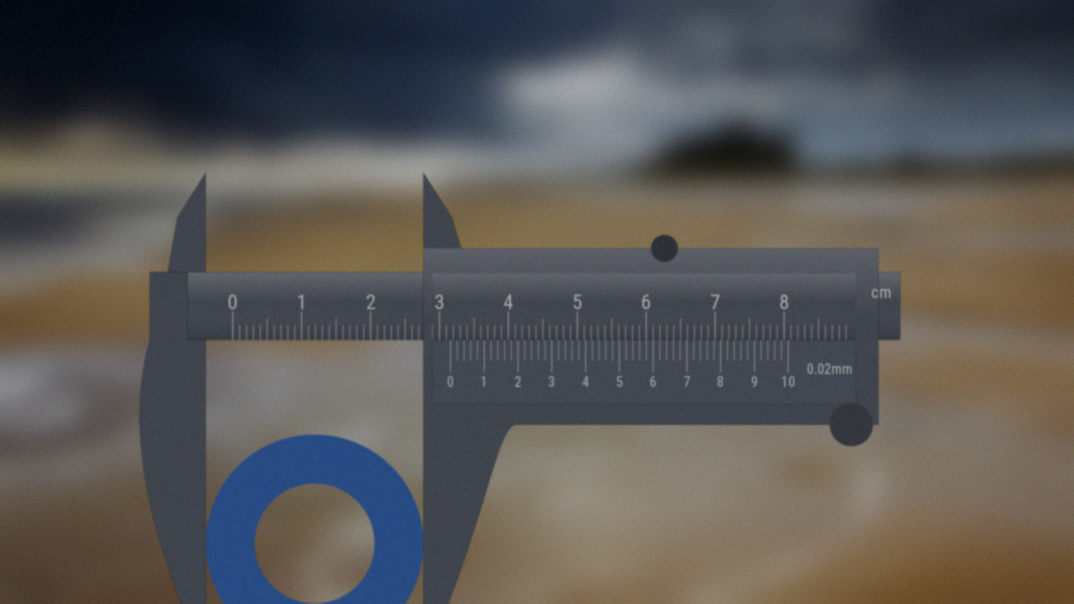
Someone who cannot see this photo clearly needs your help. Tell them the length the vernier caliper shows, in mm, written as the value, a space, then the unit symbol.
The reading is 31.6 mm
